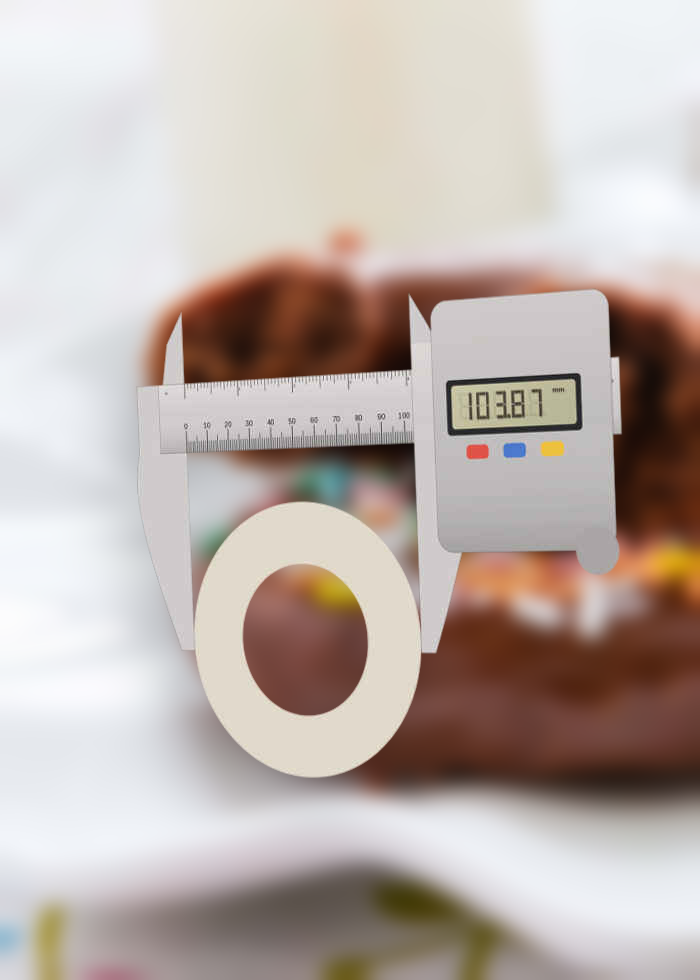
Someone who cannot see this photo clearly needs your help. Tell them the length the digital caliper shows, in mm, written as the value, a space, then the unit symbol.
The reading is 103.87 mm
